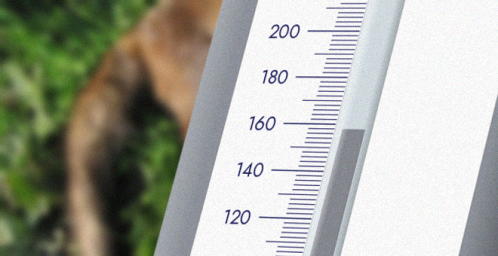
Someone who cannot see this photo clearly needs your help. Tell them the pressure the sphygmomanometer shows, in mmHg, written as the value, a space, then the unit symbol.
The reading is 158 mmHg
